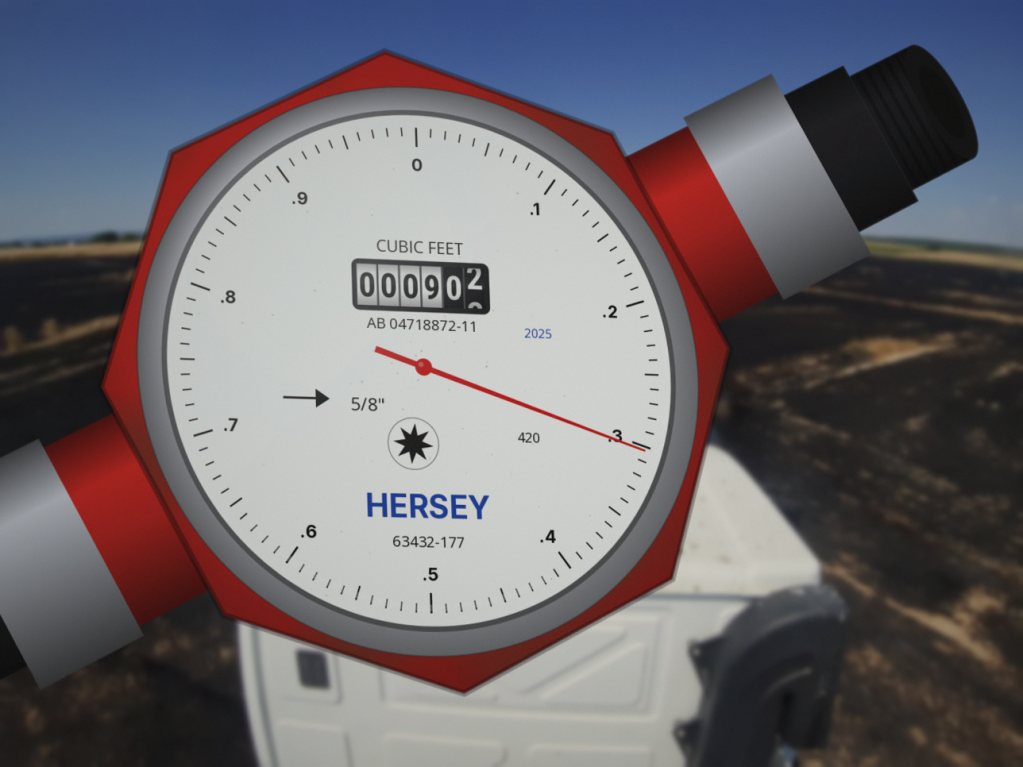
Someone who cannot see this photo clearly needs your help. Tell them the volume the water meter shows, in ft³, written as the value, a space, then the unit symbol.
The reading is 902.30 ft³
